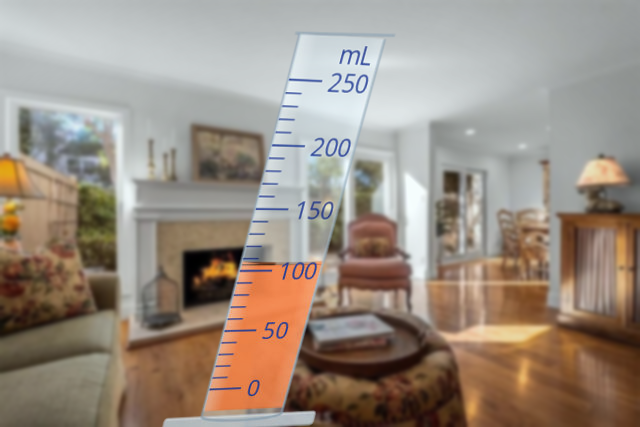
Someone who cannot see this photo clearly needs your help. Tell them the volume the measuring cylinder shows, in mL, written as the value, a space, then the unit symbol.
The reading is 105 mL
